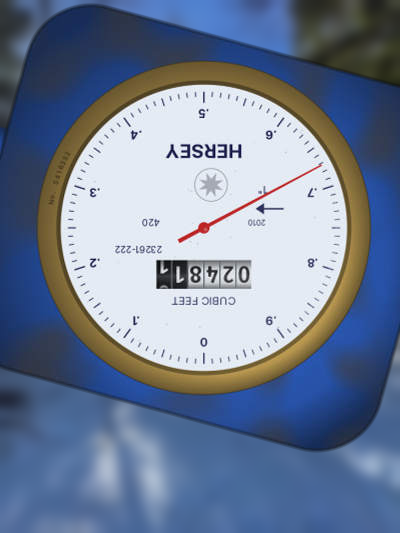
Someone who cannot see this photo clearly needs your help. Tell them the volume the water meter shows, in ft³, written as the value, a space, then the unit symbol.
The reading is 24810.67 ft³
